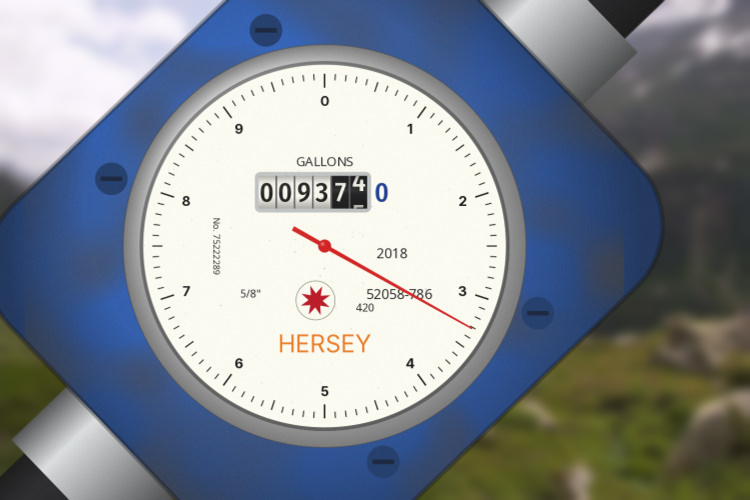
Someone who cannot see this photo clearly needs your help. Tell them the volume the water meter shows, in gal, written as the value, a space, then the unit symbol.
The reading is 93743.3 gal
